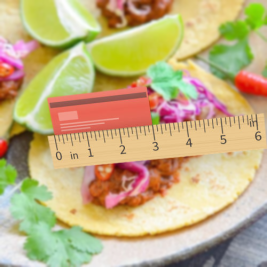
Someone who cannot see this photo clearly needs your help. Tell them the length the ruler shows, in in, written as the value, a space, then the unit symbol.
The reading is 3 in
